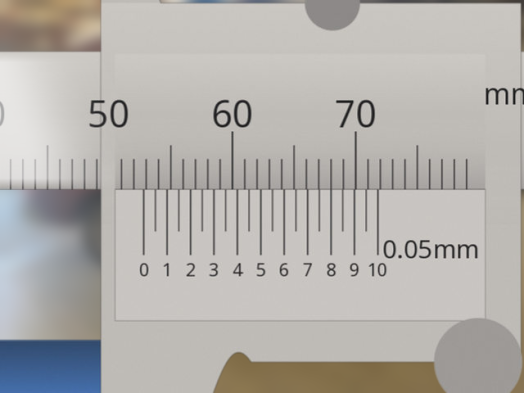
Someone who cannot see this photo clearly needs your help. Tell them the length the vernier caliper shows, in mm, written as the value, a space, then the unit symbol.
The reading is 52.8 mm
